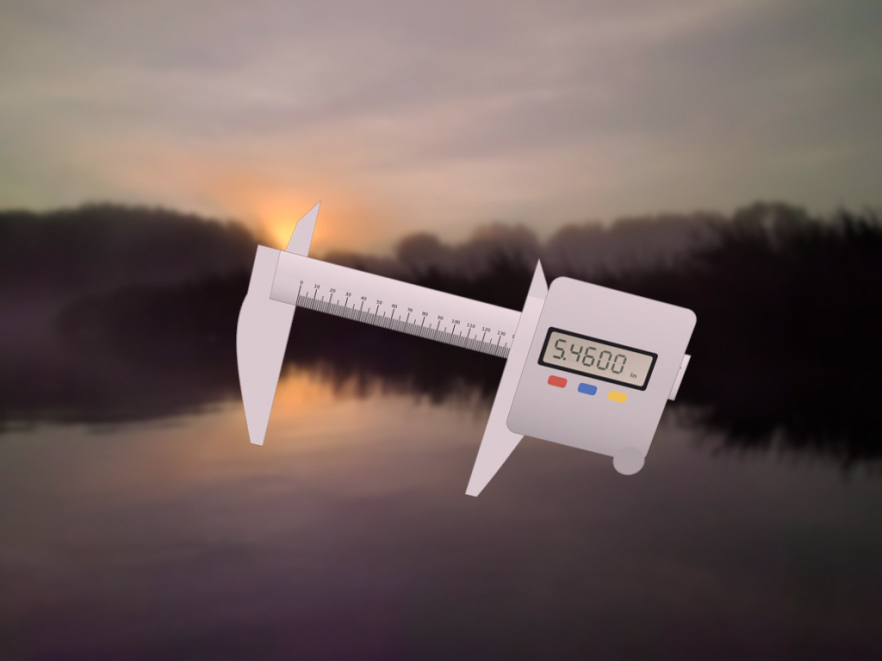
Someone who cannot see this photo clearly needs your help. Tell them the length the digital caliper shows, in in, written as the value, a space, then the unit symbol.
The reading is 5.4600 in
